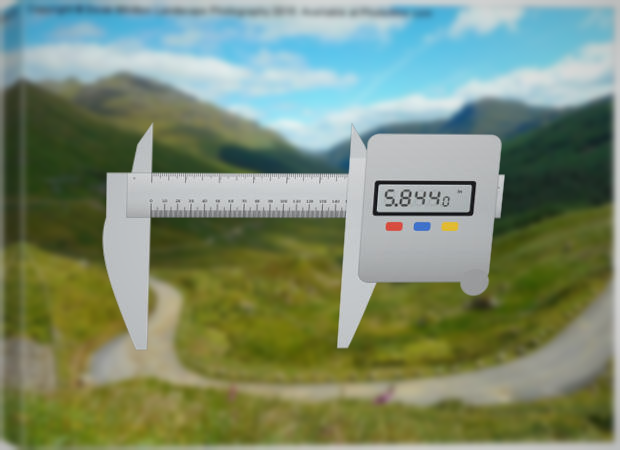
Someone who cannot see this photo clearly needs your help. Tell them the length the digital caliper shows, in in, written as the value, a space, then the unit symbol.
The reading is 5.8440 in
